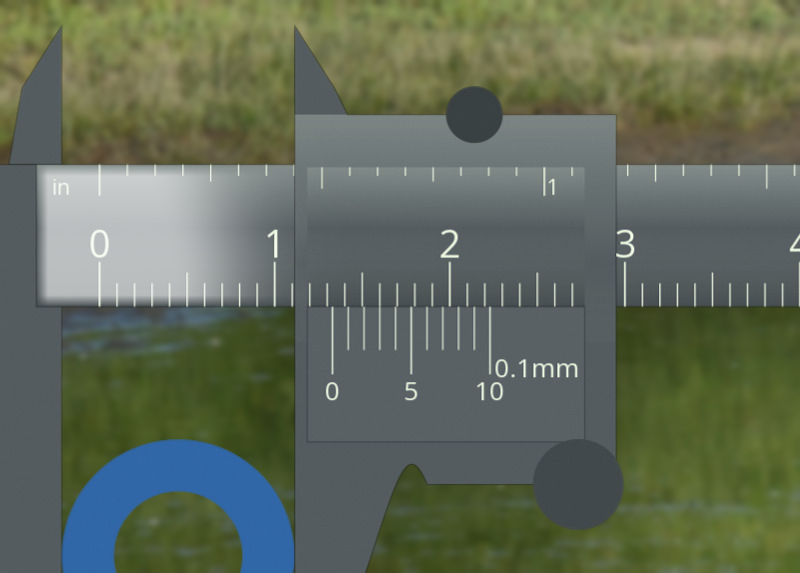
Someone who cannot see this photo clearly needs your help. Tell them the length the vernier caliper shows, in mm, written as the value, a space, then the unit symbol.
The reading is 13.3 mm
